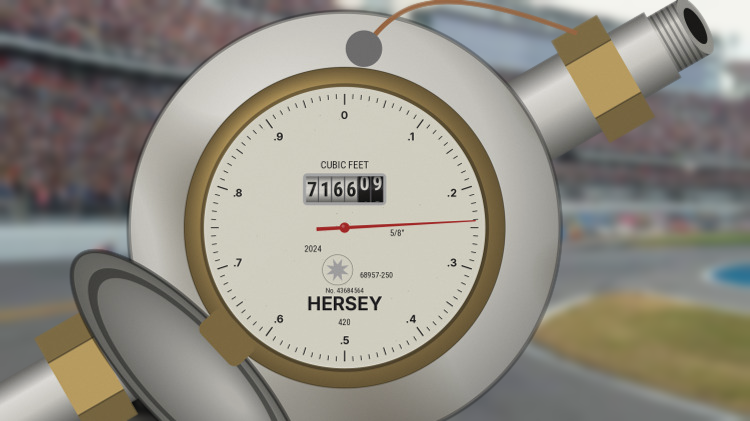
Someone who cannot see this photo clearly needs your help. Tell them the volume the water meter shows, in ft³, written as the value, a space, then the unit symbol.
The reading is 716609.24 ft³
